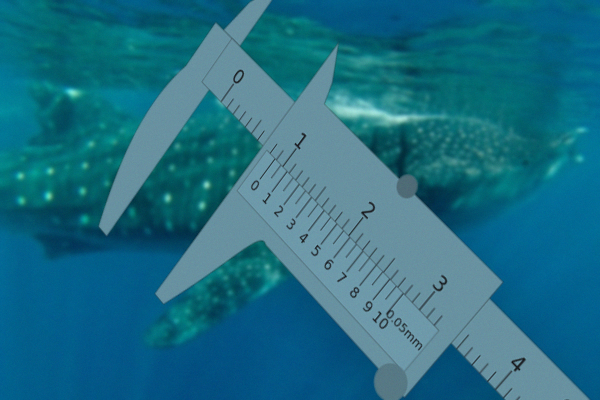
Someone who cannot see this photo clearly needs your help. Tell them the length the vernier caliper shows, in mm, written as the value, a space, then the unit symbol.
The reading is 8.8 mm
